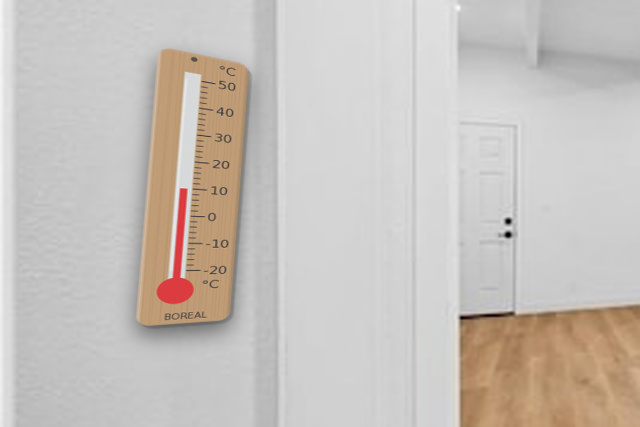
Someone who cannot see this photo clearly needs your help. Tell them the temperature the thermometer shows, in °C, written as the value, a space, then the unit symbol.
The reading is 10 °C
